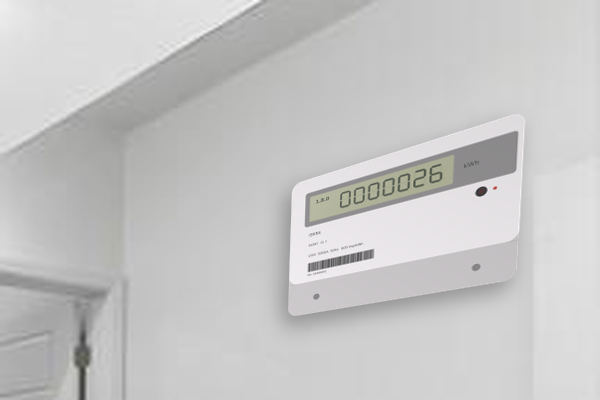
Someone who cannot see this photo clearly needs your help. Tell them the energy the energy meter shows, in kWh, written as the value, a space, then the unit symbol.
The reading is 26 kWh
